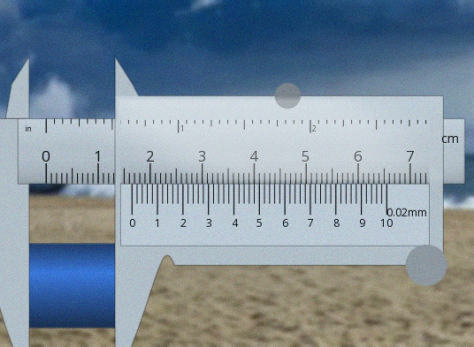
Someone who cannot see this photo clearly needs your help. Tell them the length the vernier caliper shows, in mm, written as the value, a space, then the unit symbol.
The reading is 16.5 mm
